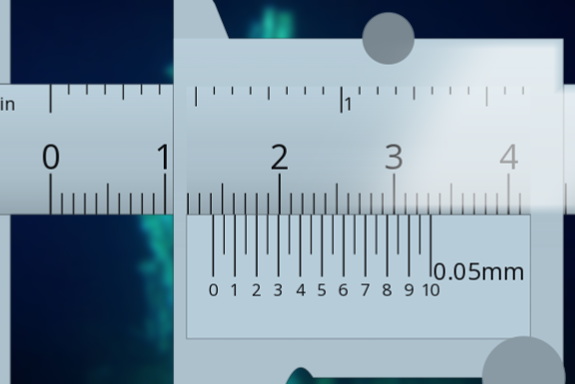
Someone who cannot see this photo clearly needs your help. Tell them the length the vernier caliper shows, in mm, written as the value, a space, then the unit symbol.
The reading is 14.2 mm
